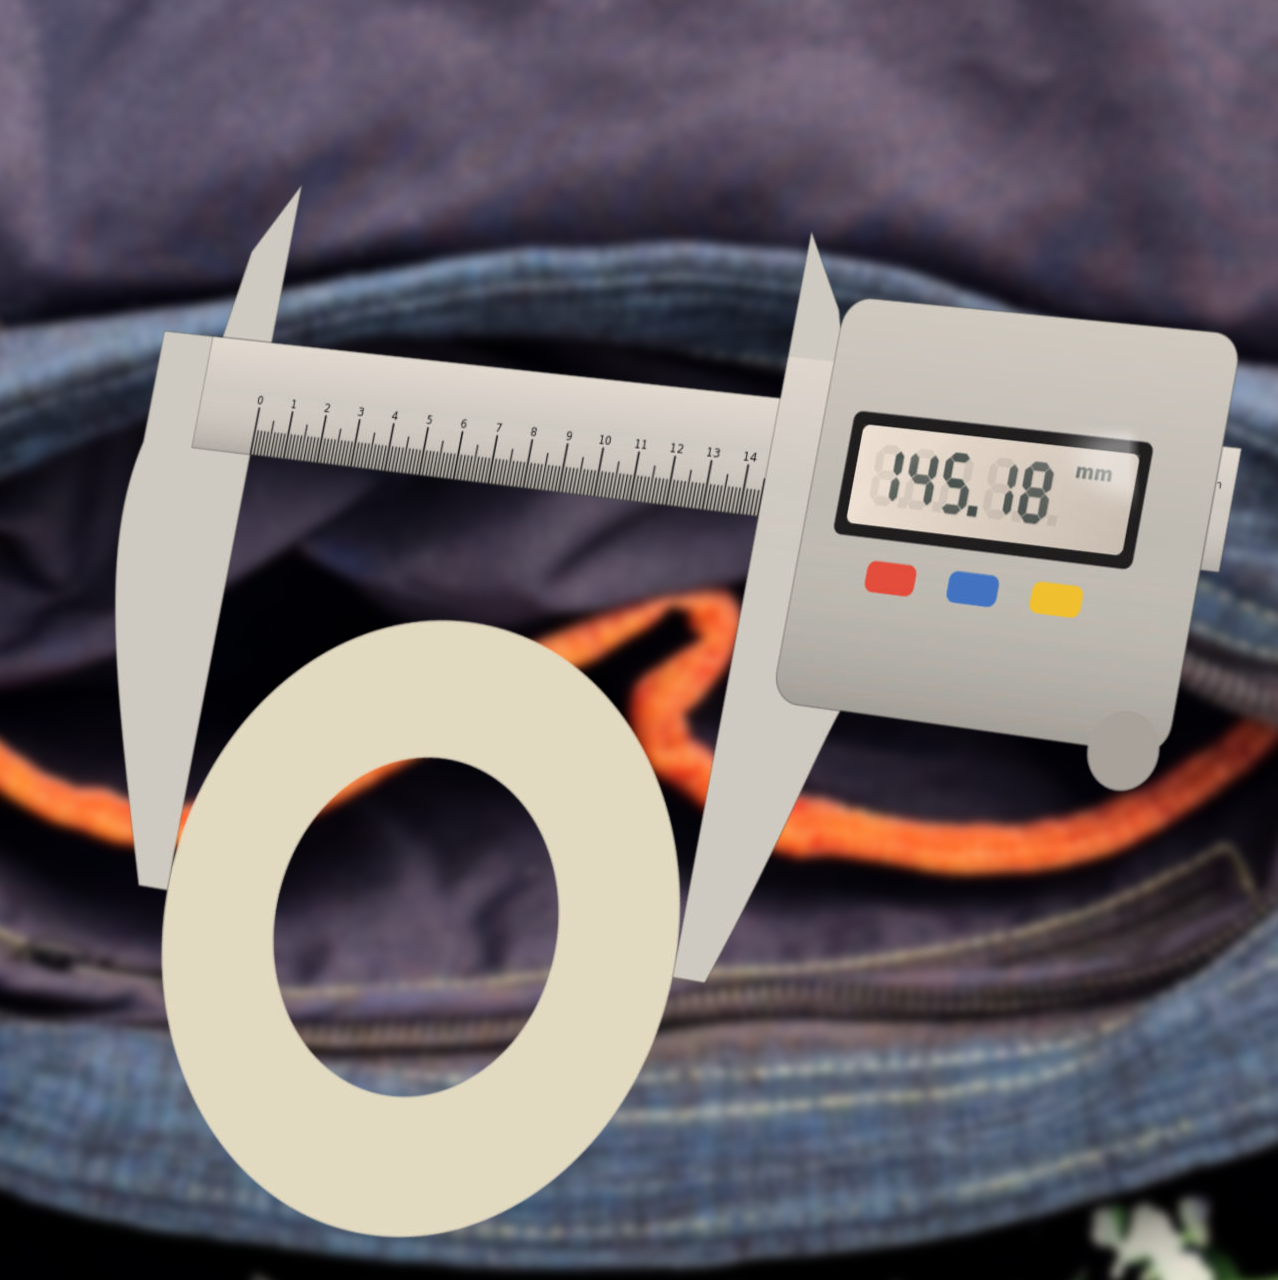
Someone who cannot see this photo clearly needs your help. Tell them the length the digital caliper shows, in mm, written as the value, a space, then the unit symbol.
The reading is 145.18 mm
